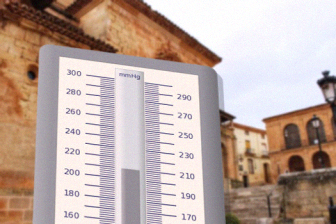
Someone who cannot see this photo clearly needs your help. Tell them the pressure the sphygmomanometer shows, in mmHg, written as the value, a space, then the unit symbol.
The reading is 210 mmHg
